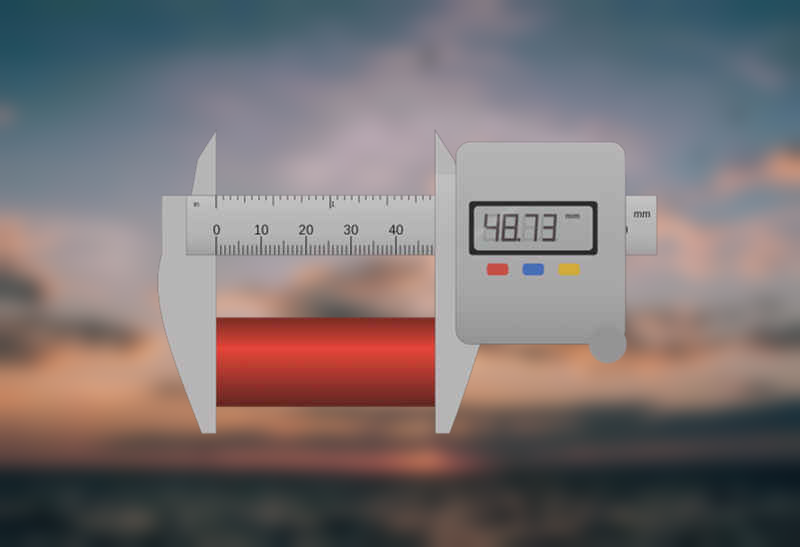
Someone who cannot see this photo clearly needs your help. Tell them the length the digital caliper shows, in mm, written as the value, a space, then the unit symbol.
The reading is 48.73 mm
